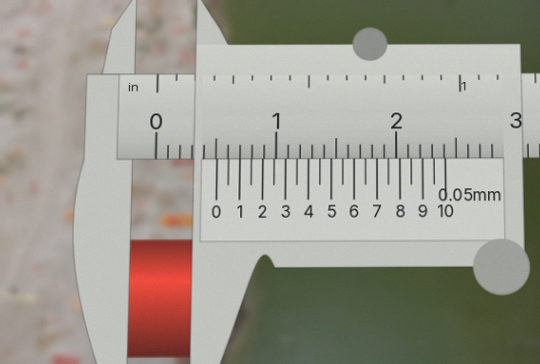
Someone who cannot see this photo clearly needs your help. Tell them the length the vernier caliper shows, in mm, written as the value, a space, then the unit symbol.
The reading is 5.1 mm
